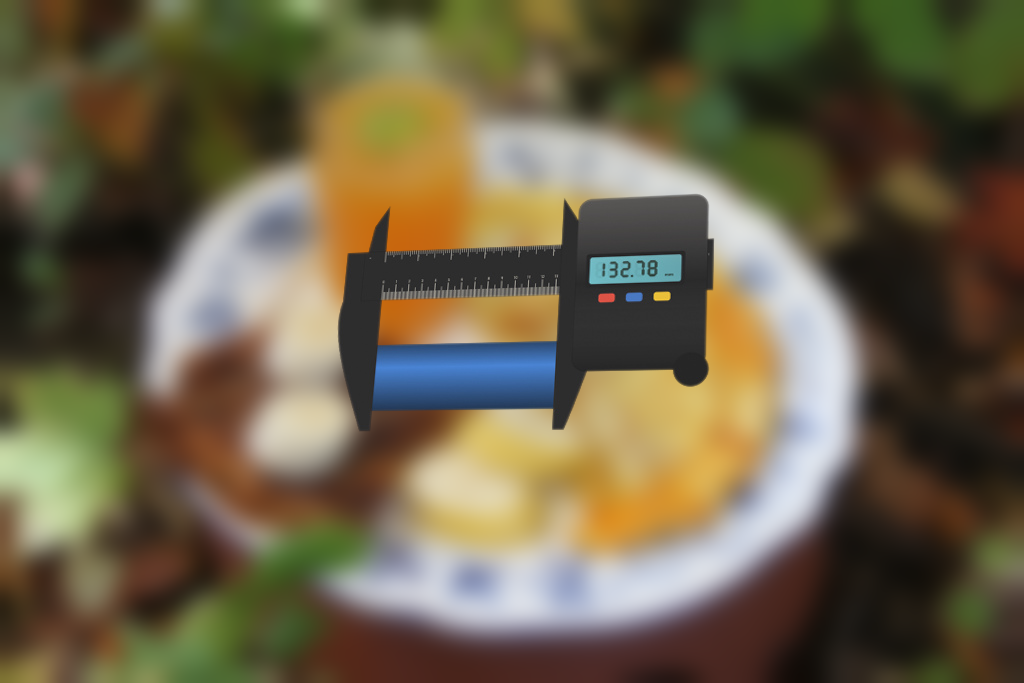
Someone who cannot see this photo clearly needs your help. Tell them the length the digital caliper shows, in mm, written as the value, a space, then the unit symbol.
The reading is 132.78 mm
